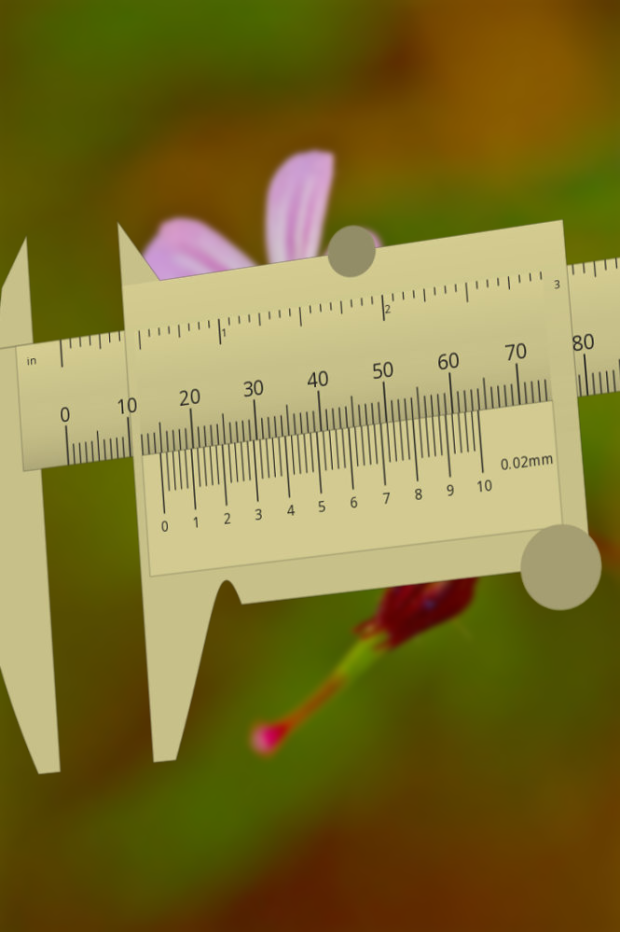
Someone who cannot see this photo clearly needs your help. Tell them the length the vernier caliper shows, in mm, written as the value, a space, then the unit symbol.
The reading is 14.8 mm
